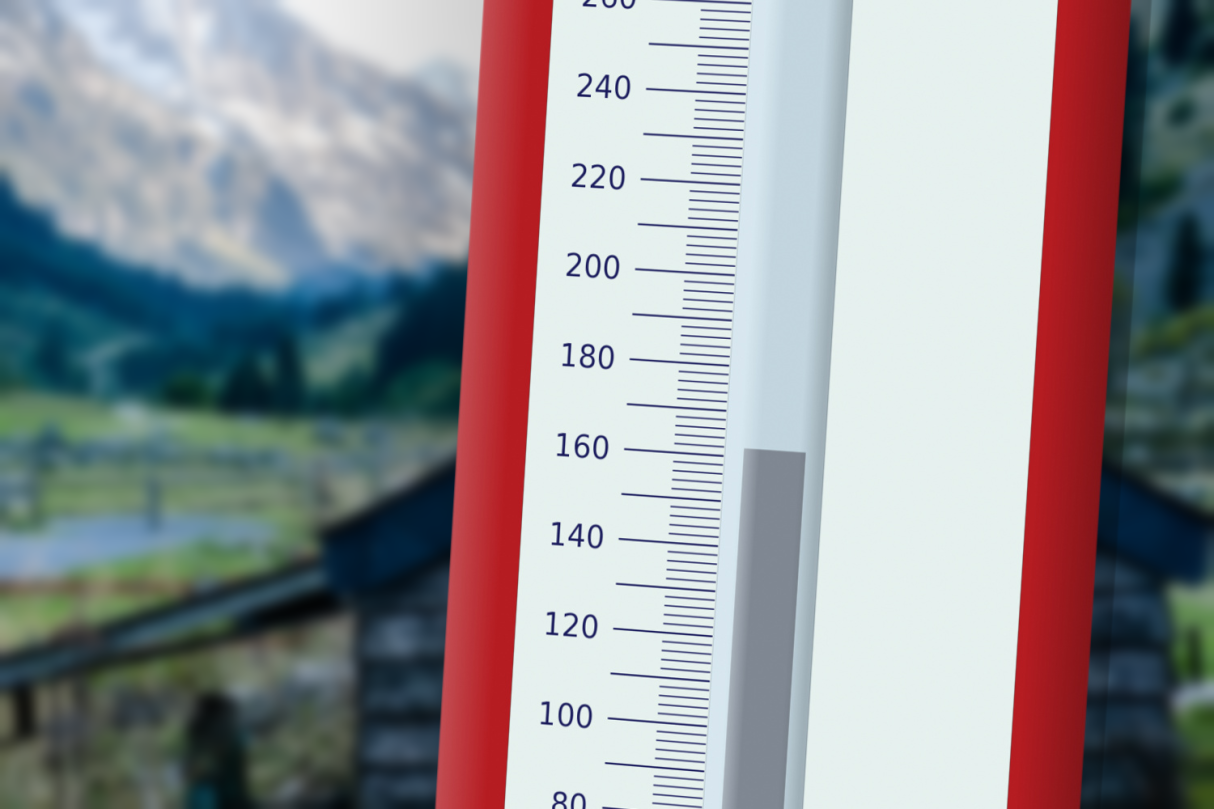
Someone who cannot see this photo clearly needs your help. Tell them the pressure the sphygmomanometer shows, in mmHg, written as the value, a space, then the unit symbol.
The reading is 162 mmHg
